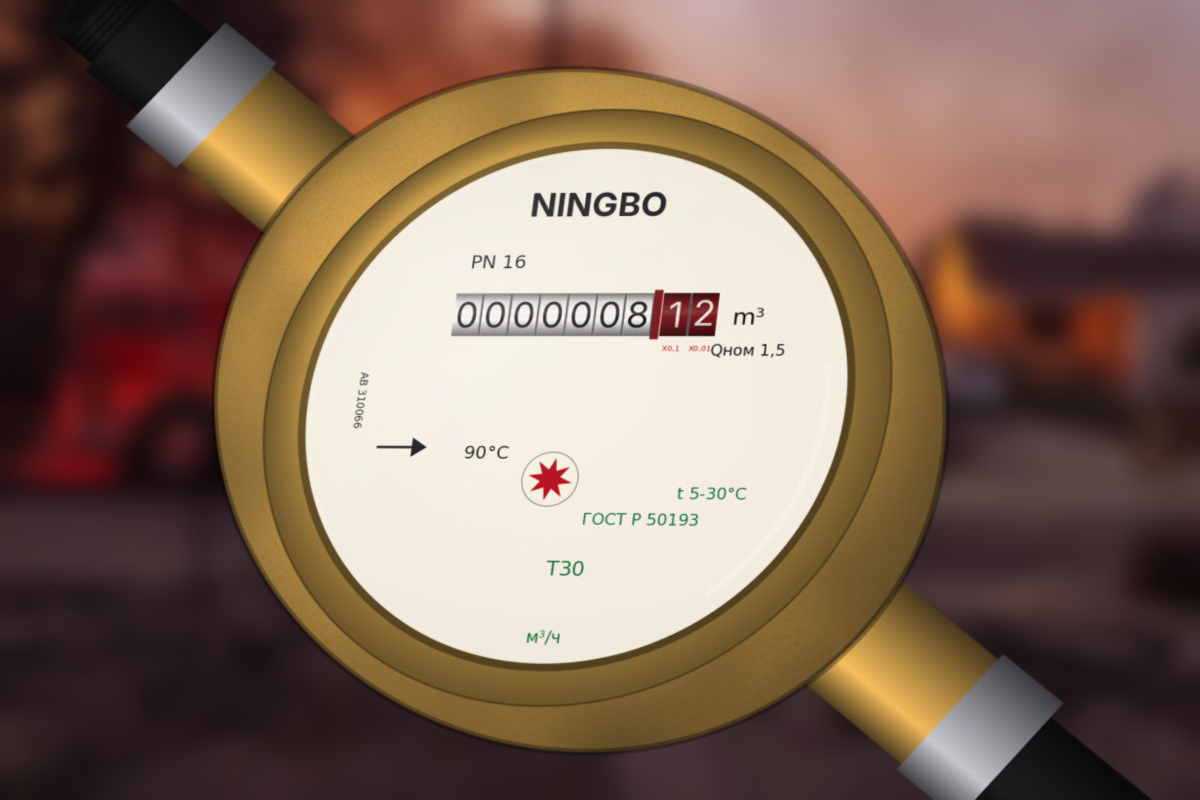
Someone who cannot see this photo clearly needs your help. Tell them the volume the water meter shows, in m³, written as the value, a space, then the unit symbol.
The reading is 8.12 m³
